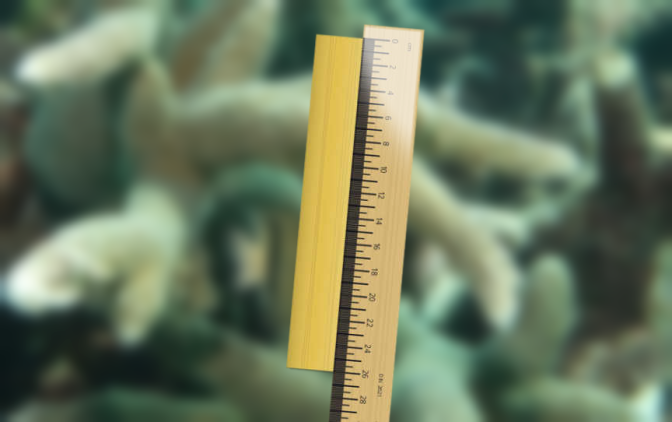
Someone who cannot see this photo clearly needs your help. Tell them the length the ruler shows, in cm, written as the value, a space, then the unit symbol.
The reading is 26 cm
